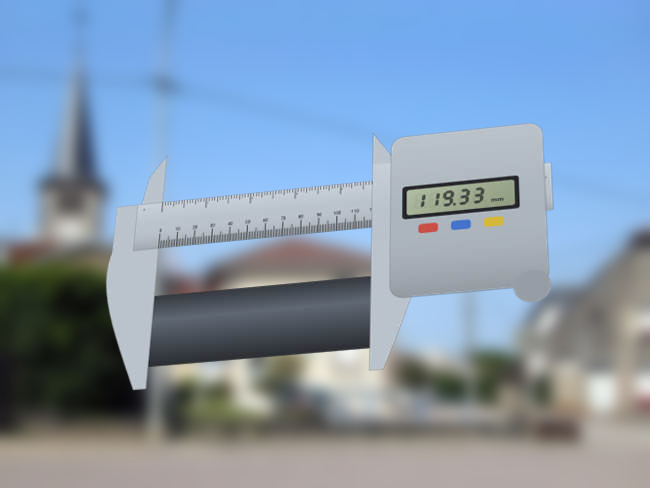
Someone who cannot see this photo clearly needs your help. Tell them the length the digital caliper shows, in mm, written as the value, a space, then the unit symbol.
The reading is 119.33 mm
